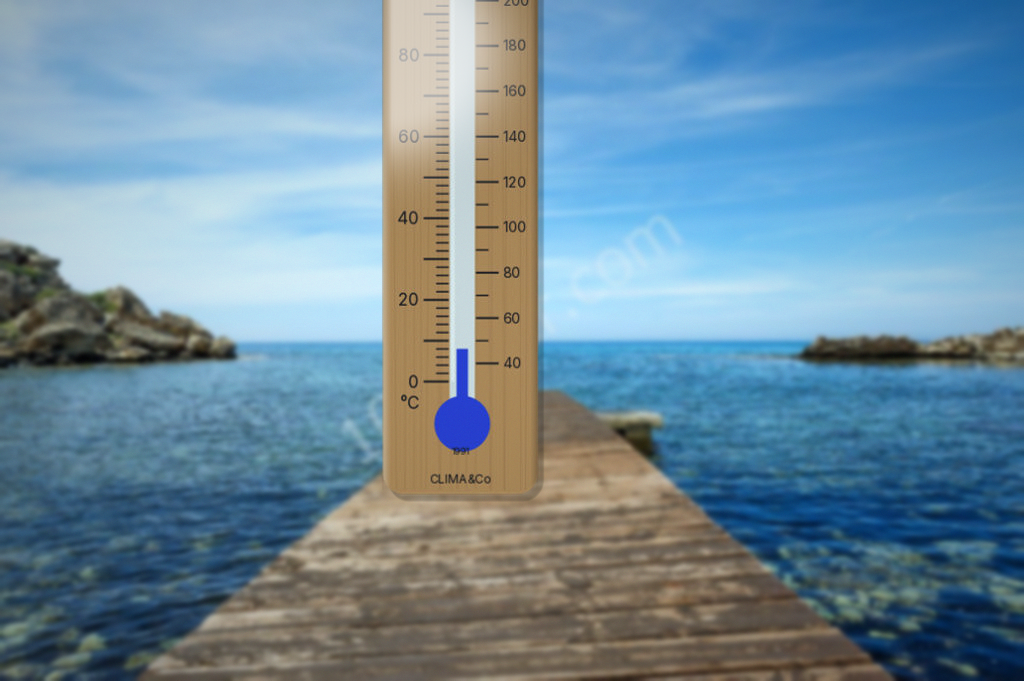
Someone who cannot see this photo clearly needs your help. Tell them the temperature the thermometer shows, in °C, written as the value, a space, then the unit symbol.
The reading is 8 °C
